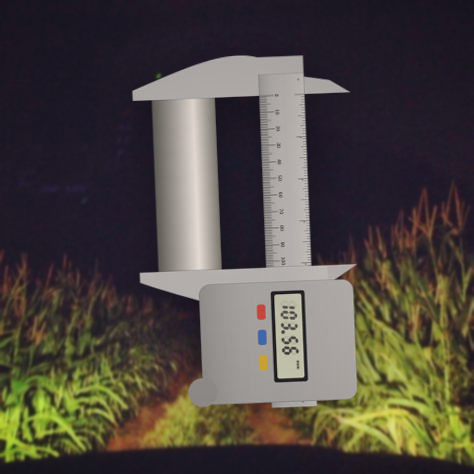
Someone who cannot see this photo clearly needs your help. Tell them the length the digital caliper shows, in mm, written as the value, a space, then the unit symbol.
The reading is 103.56 mm
